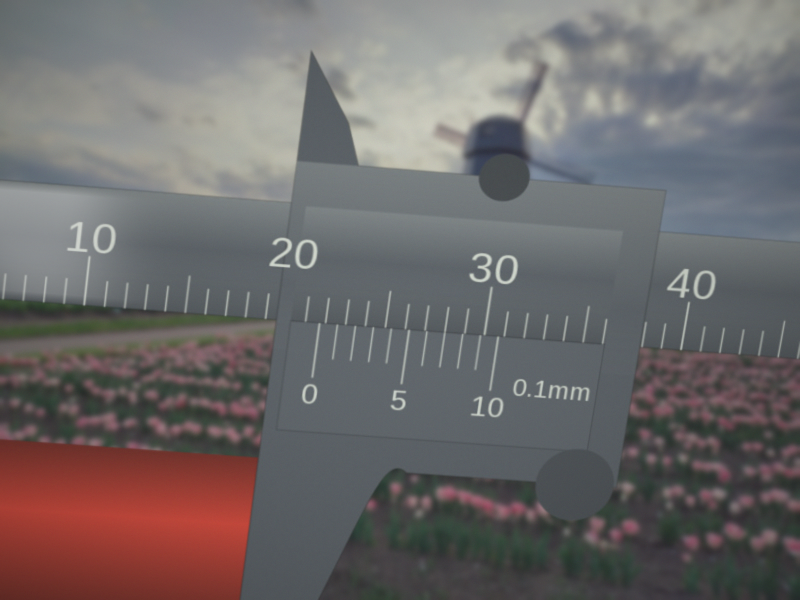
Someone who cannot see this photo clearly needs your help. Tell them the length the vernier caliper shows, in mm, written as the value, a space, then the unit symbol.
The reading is 21.7 mm
